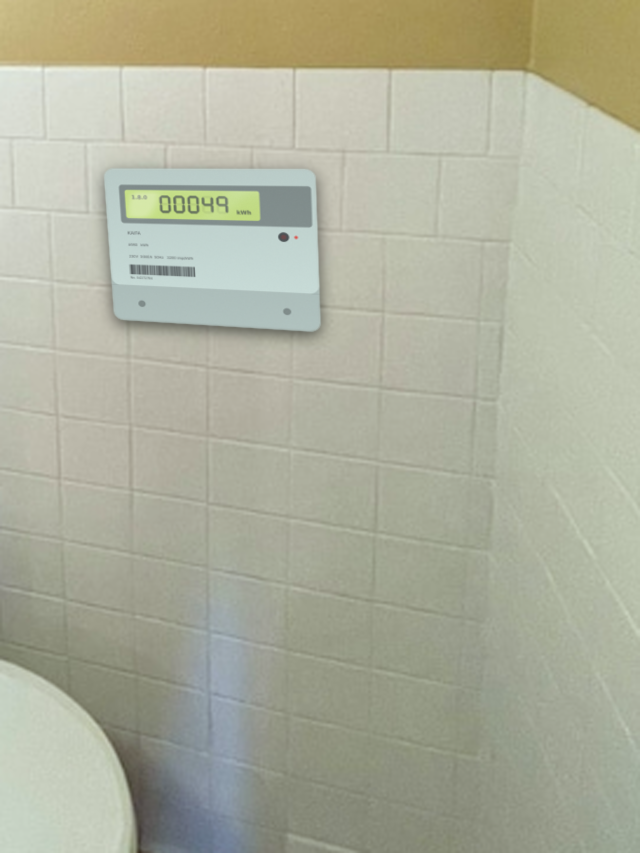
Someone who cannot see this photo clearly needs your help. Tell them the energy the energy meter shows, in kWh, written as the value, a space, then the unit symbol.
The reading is 49 kWh
